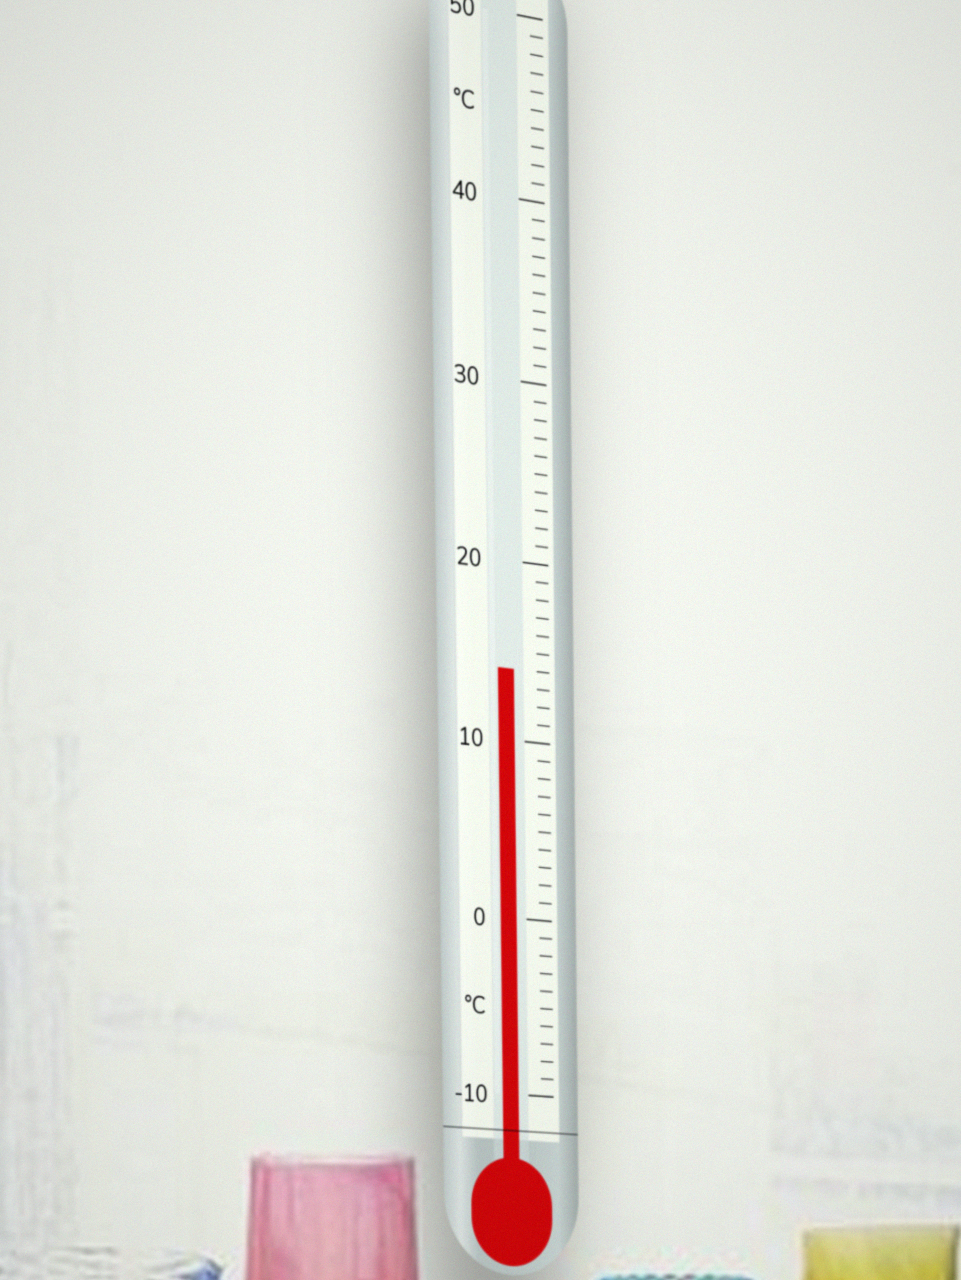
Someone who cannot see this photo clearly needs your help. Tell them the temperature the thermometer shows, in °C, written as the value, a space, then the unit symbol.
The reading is 14 °C
